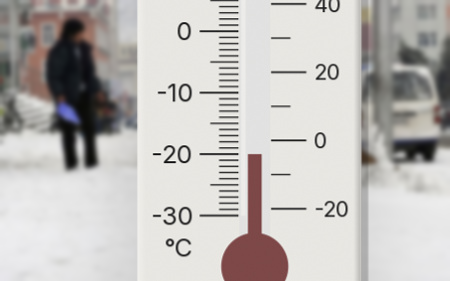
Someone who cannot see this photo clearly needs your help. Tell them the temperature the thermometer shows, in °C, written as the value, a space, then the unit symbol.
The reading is -20 °C
